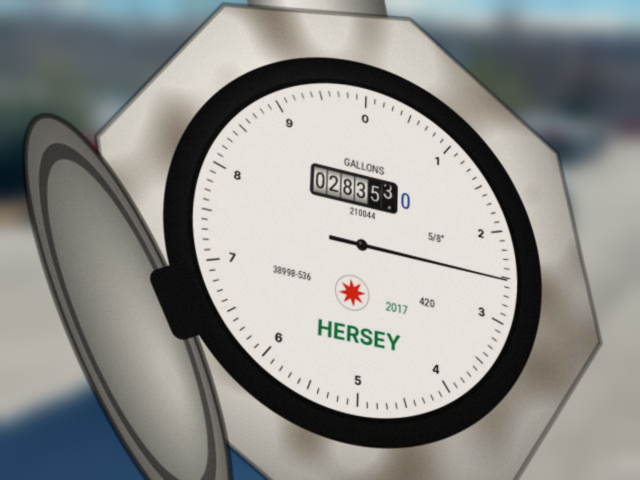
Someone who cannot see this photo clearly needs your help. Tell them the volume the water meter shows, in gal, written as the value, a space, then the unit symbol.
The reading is 283532.5 gal
